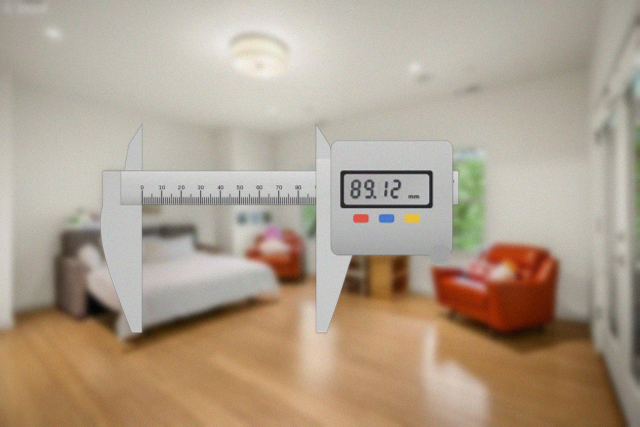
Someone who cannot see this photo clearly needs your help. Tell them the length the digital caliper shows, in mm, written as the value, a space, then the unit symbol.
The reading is 89.12 mm
